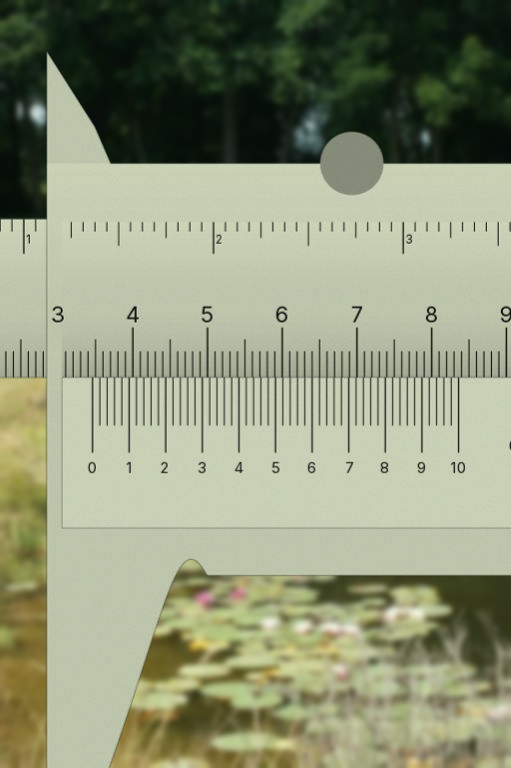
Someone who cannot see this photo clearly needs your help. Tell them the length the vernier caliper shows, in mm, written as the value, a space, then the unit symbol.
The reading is 34.6 mm
